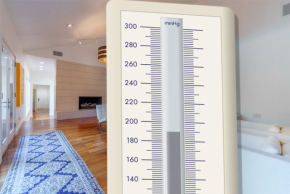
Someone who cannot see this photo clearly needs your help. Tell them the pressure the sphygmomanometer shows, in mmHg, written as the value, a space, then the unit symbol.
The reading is 190 mmHg
